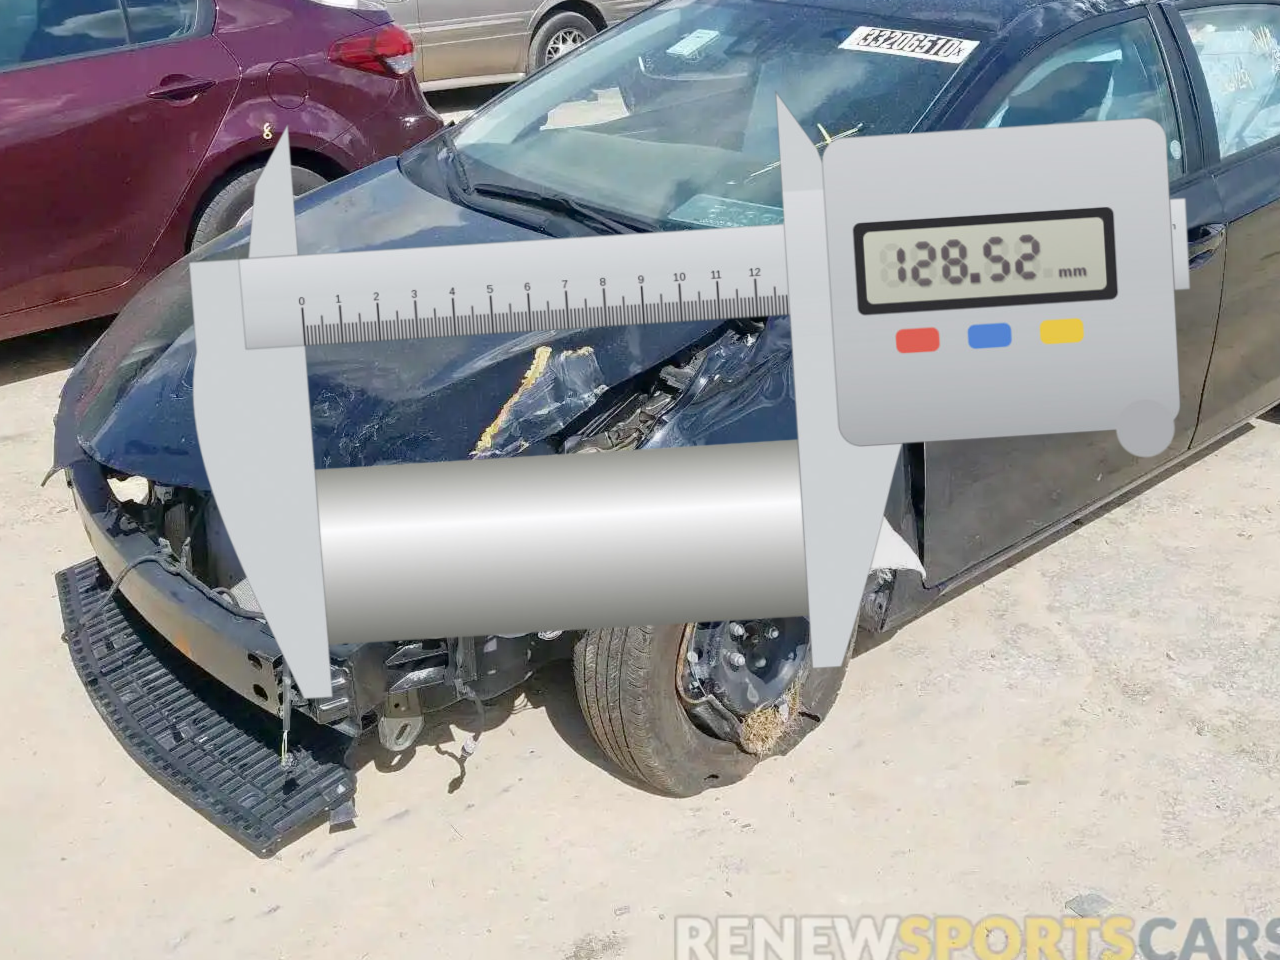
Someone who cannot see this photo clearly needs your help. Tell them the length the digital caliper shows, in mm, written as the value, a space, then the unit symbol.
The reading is 128.52 mm
